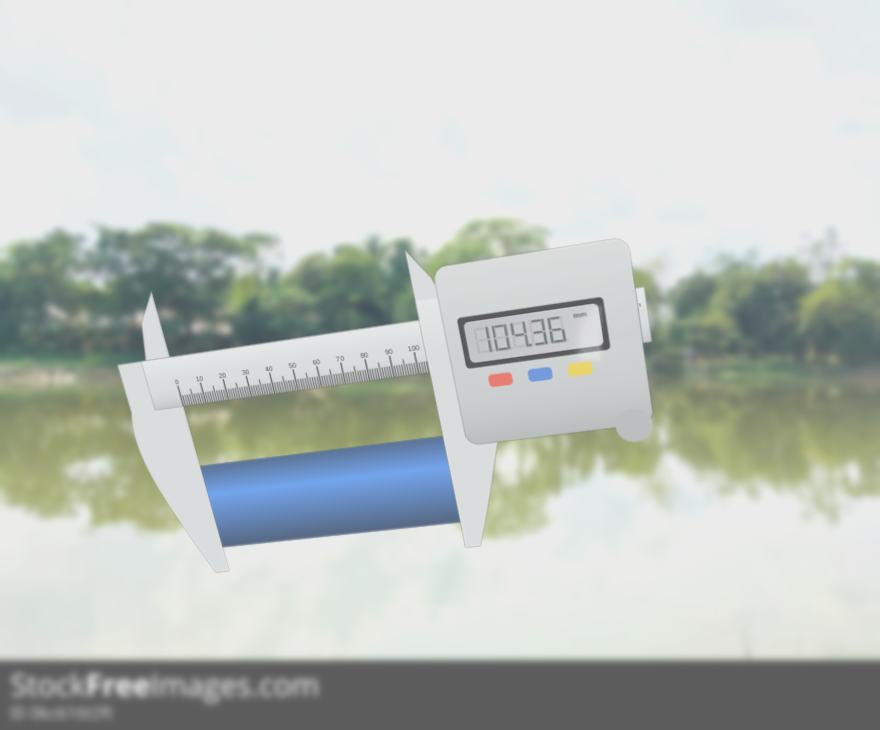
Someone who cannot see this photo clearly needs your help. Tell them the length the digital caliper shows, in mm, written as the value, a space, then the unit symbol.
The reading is 104.36 mm
